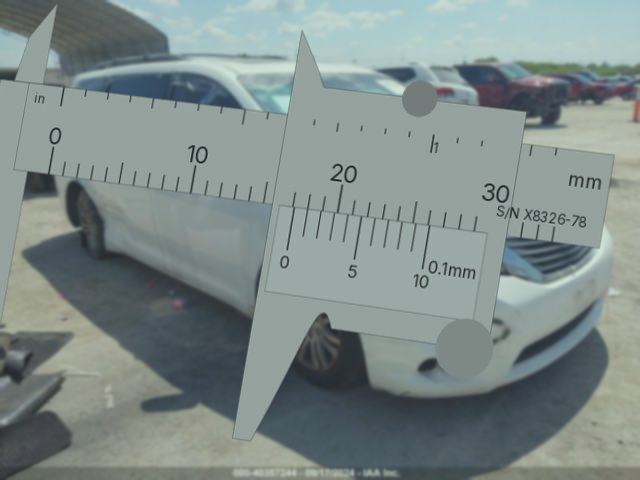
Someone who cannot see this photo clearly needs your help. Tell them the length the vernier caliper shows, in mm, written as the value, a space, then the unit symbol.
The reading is 17.1 mm
